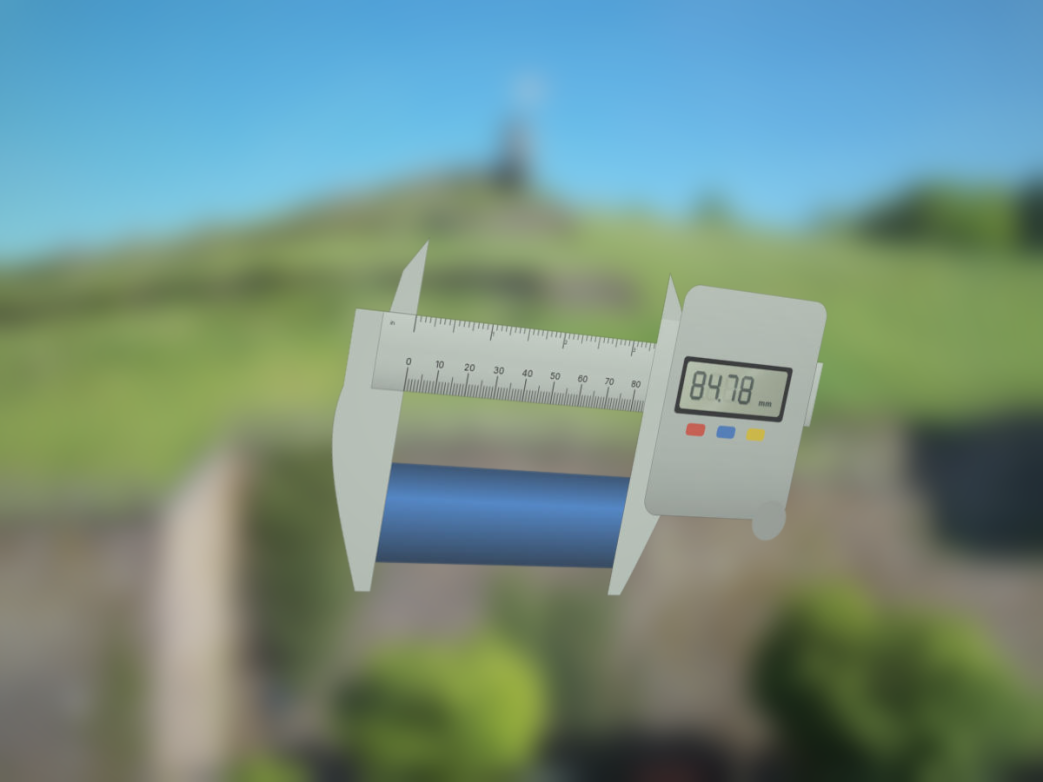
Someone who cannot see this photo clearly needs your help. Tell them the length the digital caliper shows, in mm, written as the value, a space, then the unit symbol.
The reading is 84.78 mm
